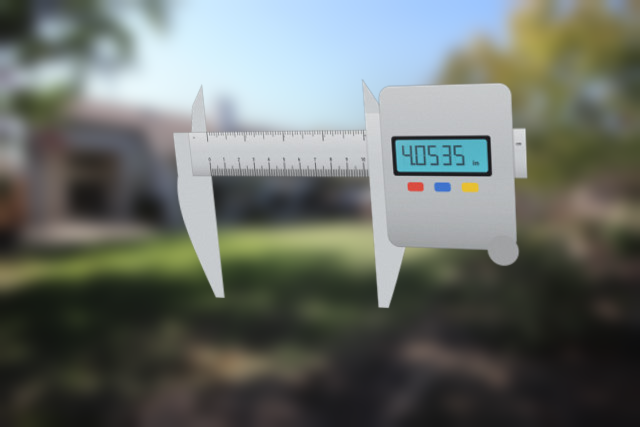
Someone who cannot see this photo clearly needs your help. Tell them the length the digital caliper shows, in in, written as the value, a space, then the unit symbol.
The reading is 4.0535 in
